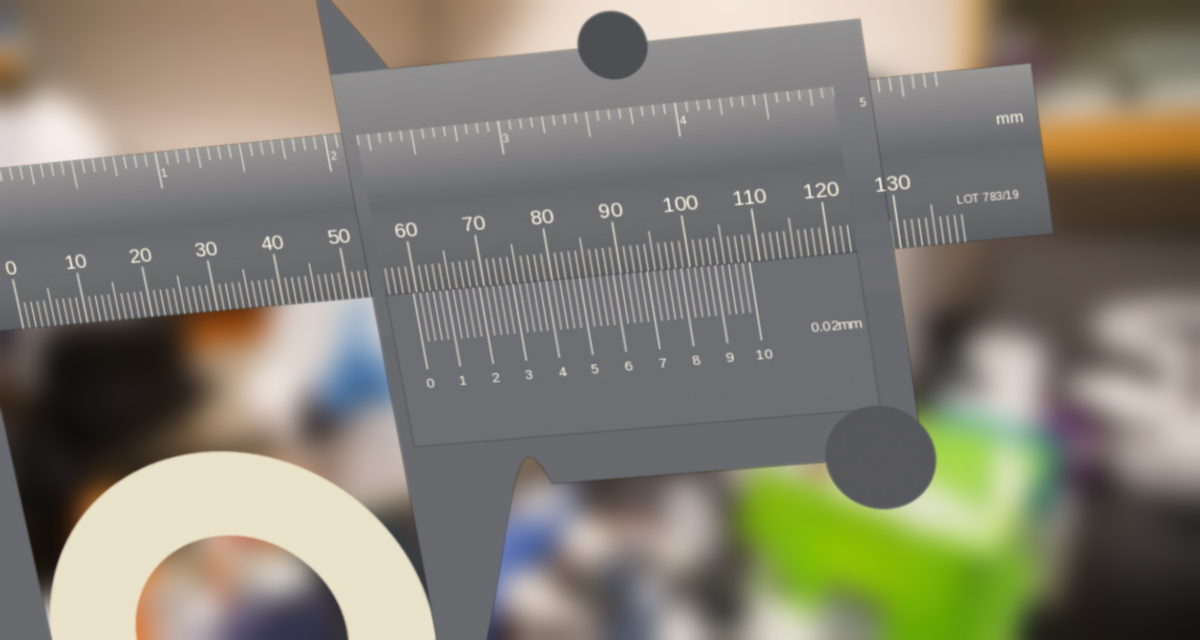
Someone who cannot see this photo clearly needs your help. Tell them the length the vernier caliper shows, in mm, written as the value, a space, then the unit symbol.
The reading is 59.5 mm
